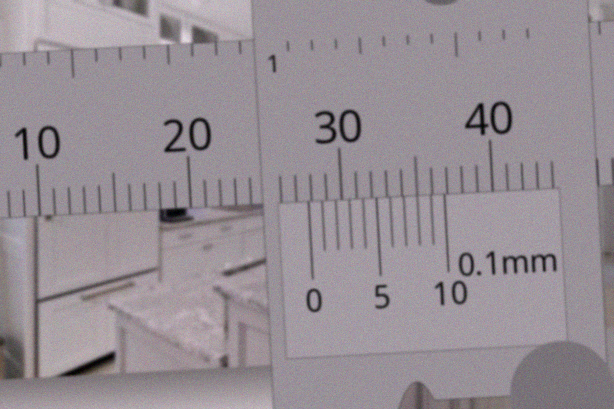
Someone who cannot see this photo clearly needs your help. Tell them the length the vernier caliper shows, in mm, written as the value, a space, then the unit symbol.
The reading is 27.8 mm
